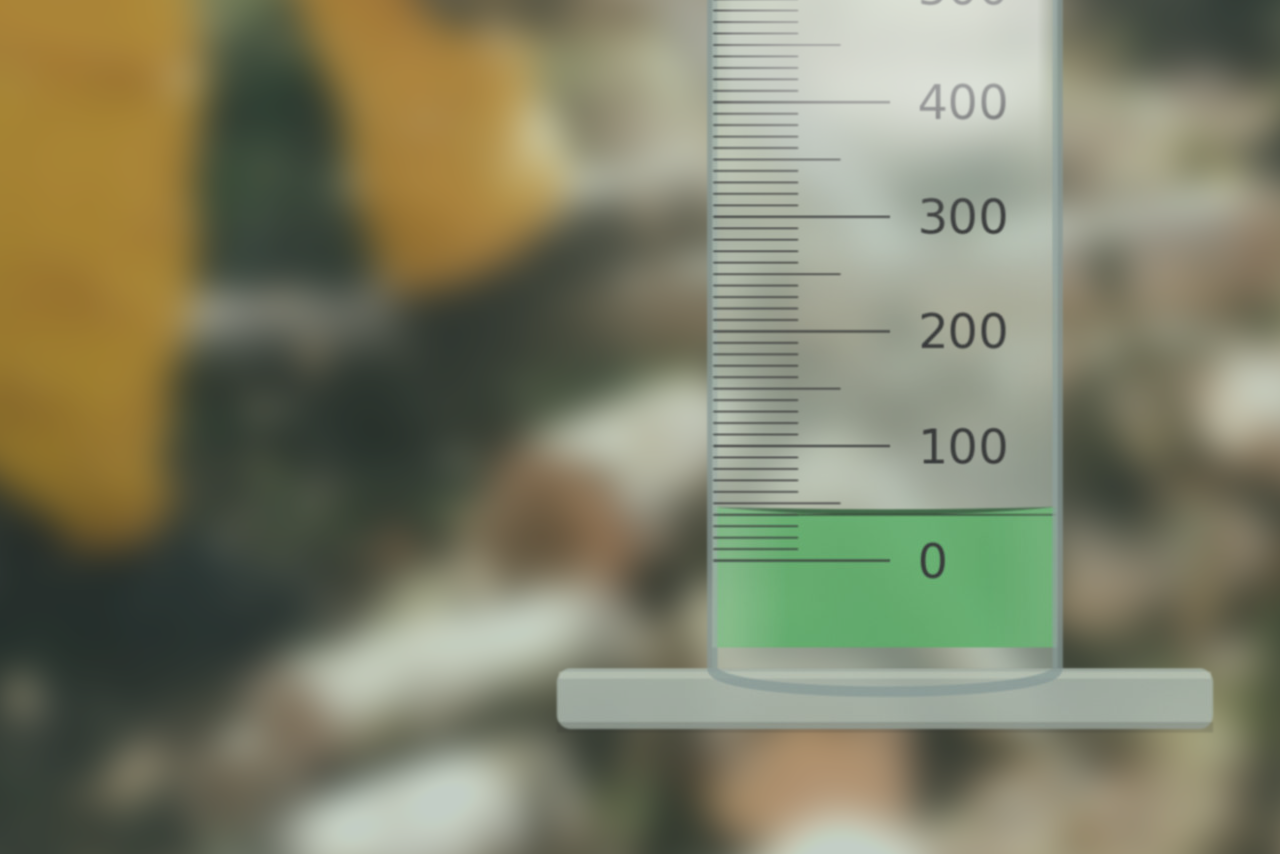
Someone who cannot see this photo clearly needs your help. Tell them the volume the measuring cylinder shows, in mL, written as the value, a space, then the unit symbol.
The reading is 40 mL
